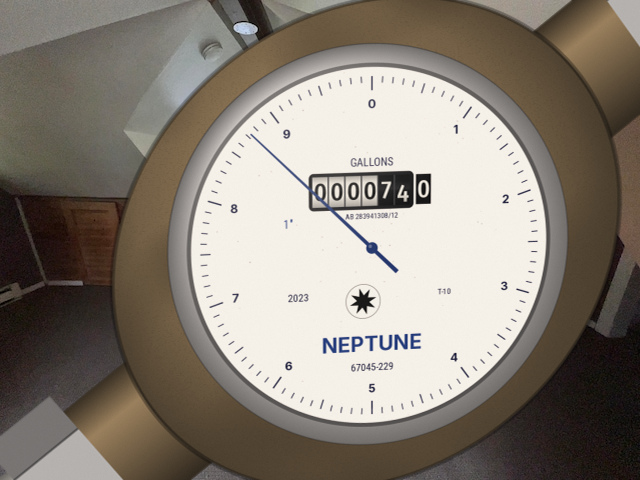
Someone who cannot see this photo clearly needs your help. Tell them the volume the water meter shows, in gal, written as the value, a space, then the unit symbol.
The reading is 738.7 gal
